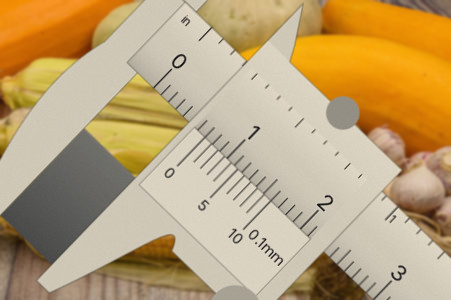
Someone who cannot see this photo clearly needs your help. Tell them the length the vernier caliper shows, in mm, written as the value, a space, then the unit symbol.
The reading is 7.0 mm
